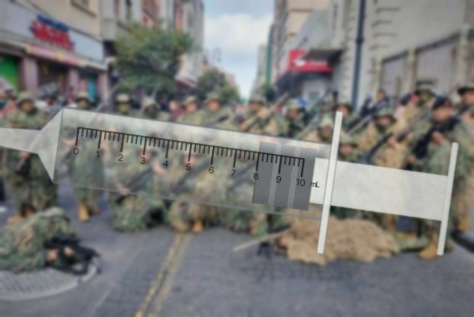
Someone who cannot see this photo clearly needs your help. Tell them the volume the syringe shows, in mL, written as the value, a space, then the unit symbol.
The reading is 8 mL
